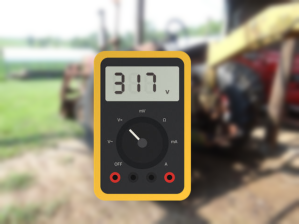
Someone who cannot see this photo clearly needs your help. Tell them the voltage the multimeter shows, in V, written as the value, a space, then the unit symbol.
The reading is 317 V
